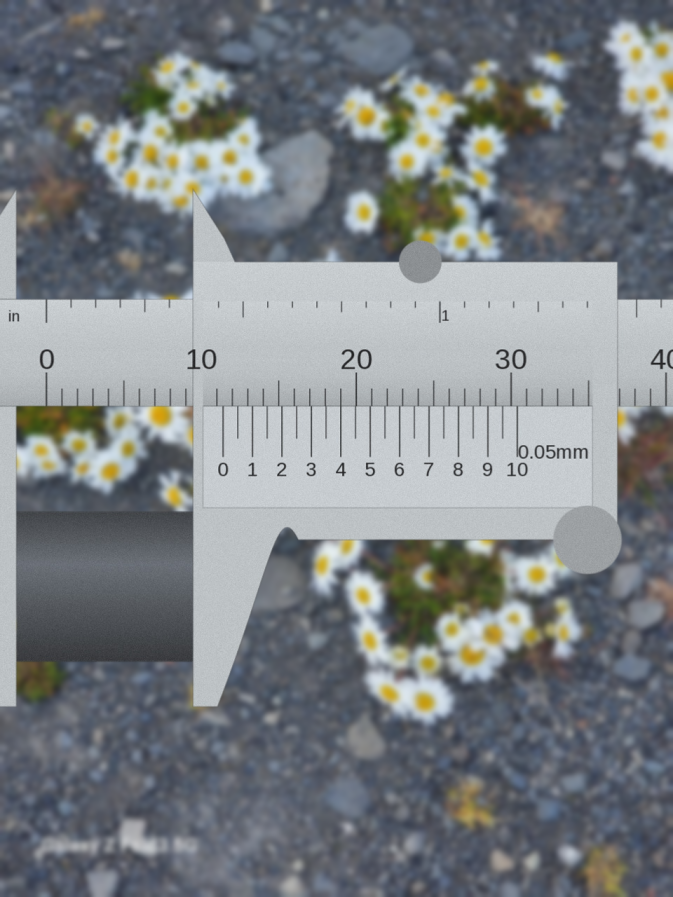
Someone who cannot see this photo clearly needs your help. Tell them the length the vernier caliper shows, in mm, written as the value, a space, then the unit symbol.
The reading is 11.4 mm
